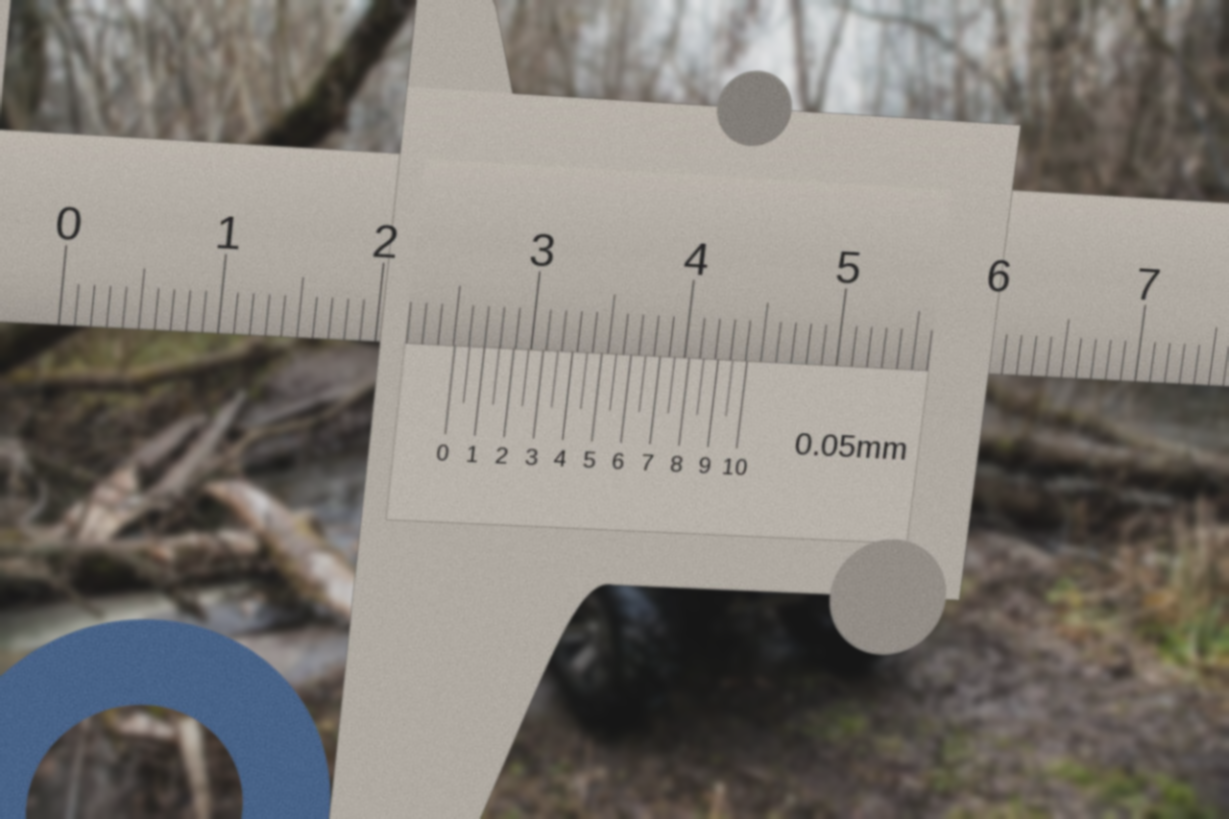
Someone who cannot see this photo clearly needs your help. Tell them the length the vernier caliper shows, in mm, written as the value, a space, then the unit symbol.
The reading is 25.1 mm
